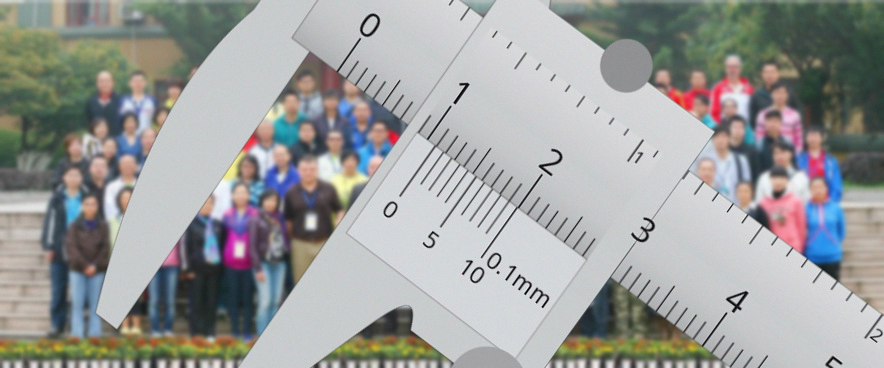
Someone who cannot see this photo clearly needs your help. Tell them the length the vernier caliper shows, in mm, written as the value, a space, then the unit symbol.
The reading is 10.9 mm
